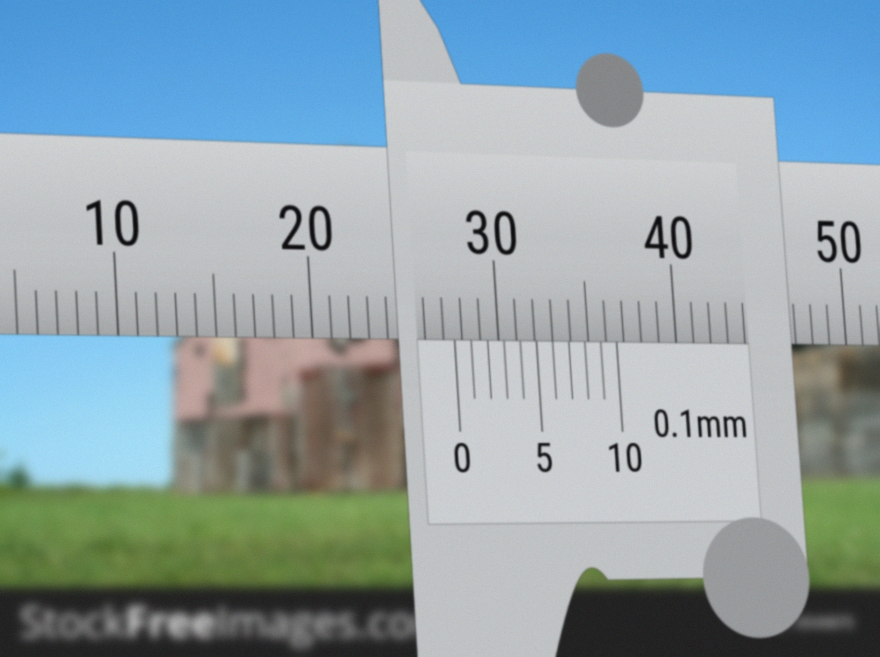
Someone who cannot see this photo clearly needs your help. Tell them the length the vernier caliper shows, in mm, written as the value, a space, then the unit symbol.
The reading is 27.6 mm
